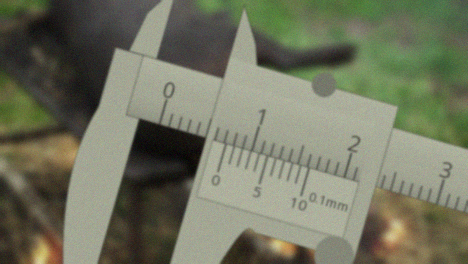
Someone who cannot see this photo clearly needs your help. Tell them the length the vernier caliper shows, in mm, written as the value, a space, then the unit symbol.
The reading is 7.2 mm
